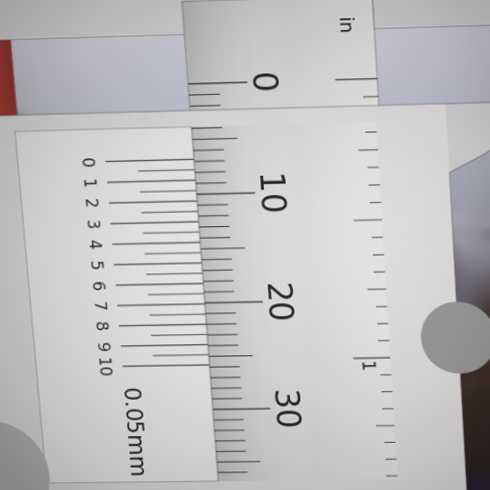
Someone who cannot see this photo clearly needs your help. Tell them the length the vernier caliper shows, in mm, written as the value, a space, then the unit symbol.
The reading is 6.8 mm
